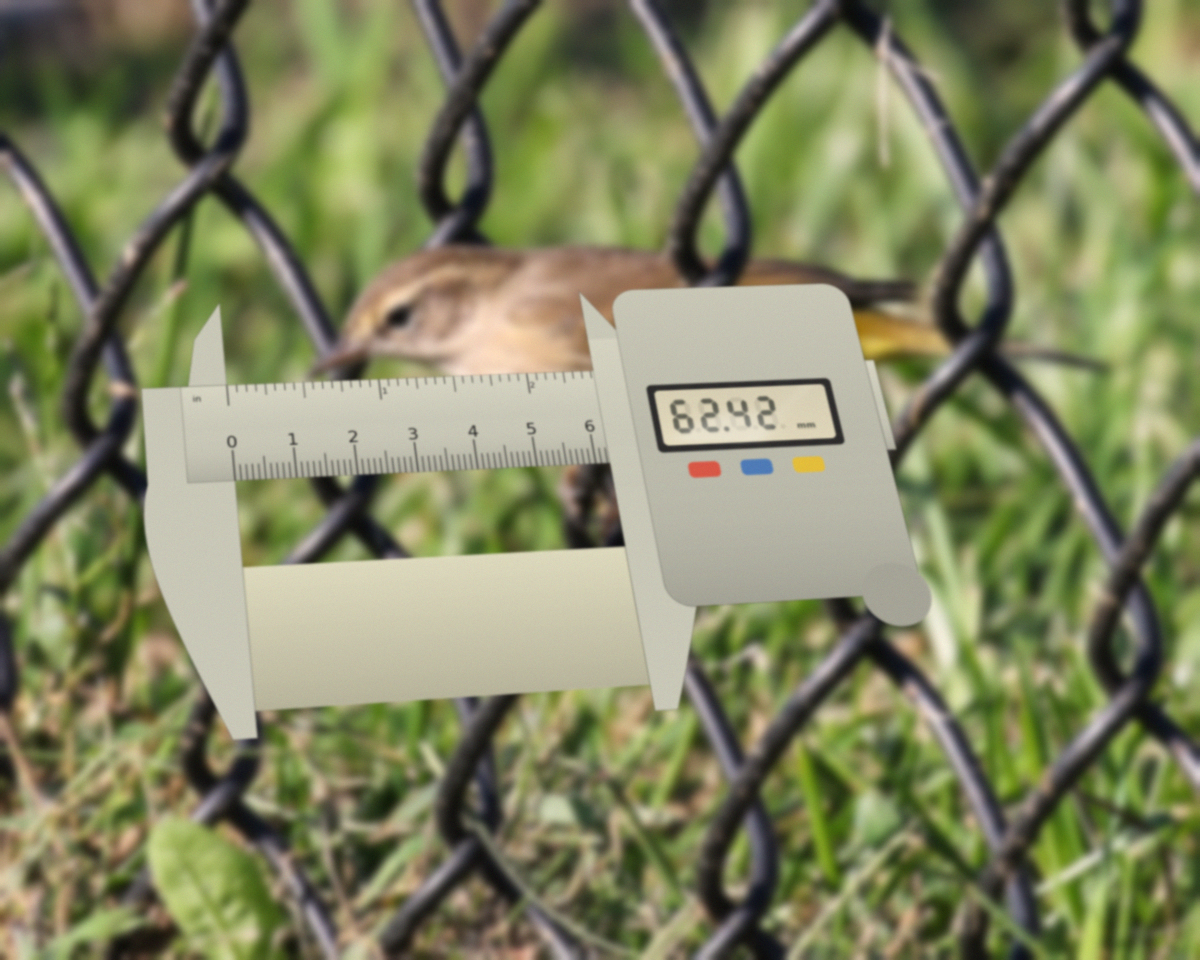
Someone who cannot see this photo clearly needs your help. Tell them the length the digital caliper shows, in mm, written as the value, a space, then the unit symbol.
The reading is 62.42 mm
